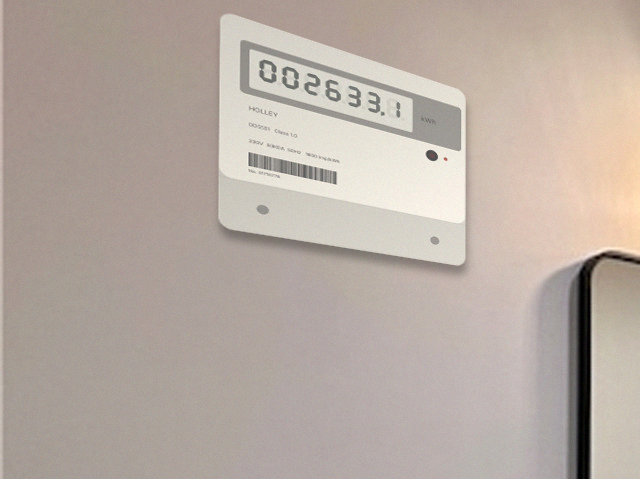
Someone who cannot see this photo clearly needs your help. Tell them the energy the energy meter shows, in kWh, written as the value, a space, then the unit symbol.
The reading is 2633.1 kWh
